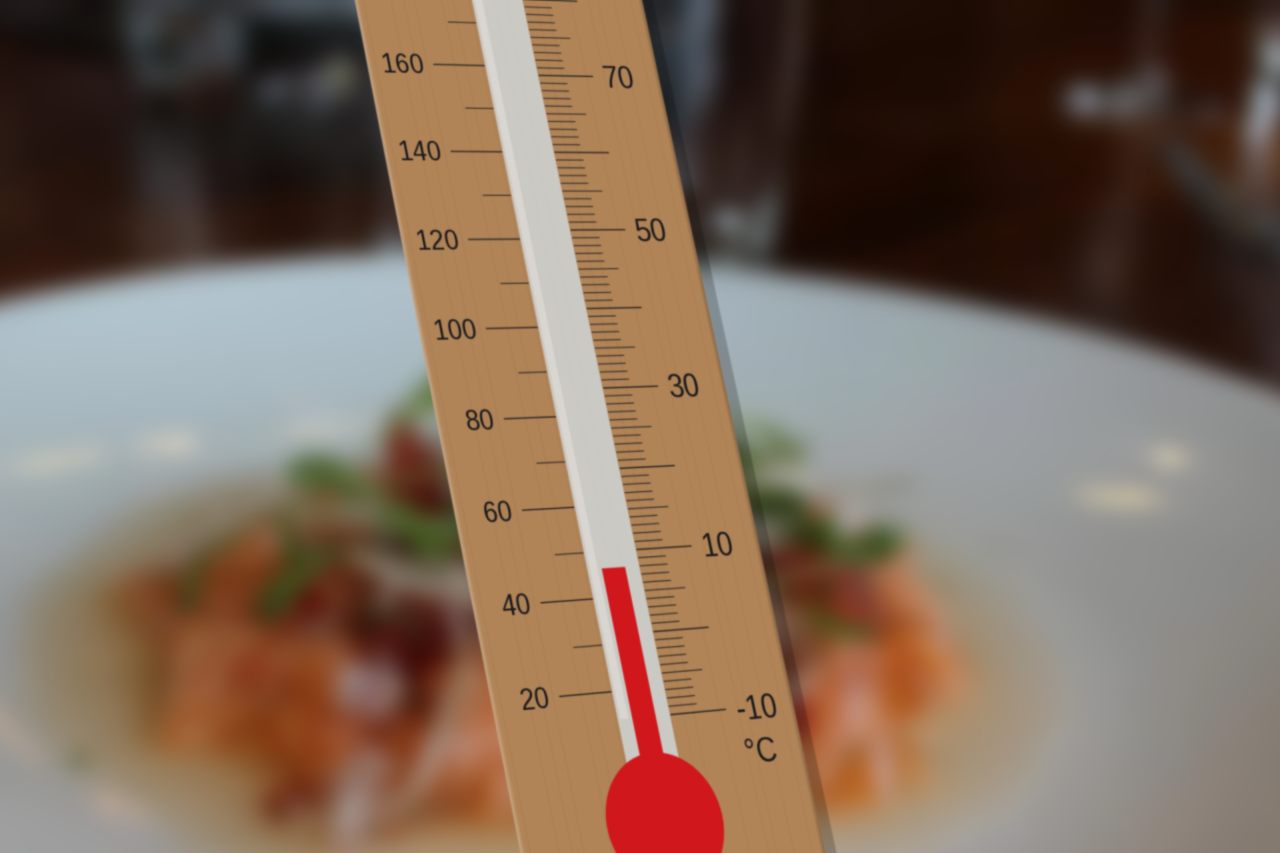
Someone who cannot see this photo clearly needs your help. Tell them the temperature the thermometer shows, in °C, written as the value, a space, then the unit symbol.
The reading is 8 °C
